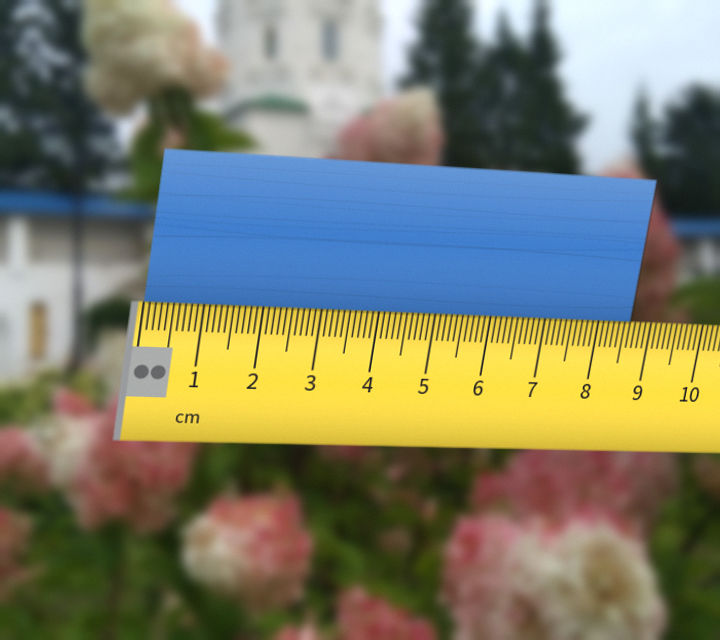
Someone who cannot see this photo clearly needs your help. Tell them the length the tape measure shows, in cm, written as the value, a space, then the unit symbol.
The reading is 8.6 cm
